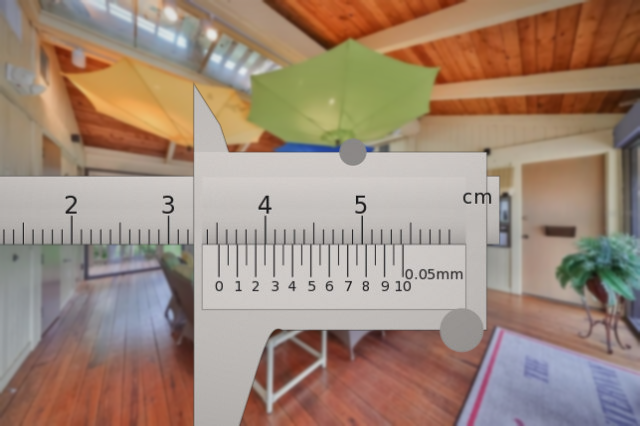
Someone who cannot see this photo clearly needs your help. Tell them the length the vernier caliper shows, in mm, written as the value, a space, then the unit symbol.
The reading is 35.2 mm
